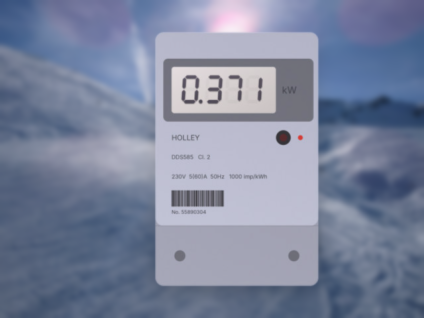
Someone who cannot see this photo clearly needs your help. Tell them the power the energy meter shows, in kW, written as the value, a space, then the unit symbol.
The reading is 0.371 kW
